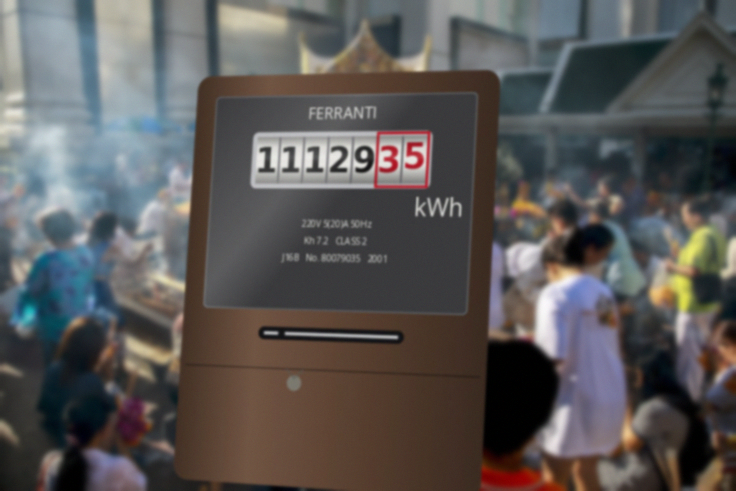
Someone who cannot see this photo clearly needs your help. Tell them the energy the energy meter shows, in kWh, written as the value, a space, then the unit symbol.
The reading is 11129.35 kWh
